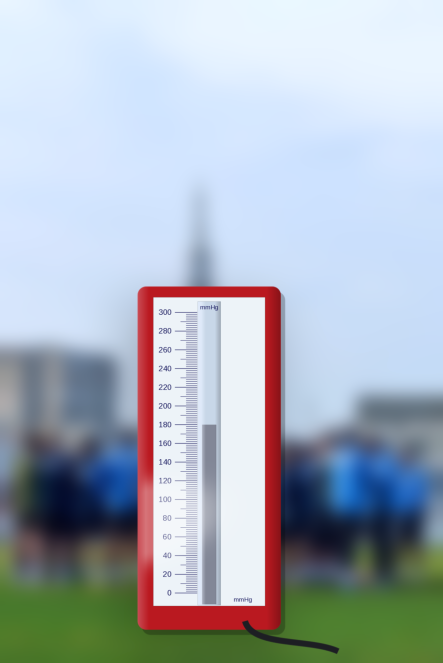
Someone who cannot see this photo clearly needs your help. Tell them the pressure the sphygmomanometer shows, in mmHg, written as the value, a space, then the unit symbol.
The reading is 180 mmHg
